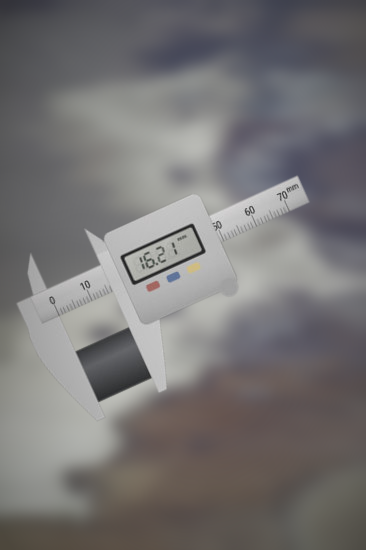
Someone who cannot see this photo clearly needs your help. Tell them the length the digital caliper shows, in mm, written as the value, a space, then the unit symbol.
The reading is 16.21 mm
